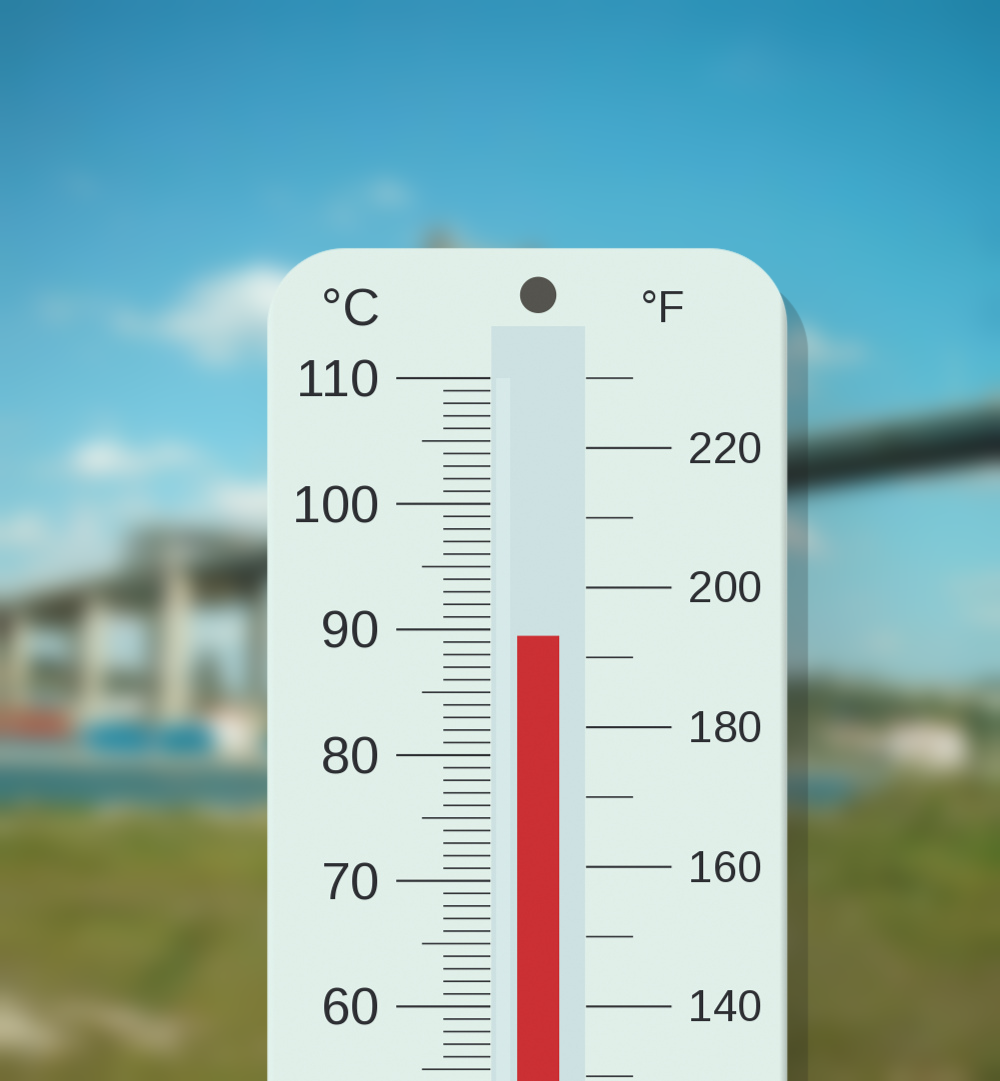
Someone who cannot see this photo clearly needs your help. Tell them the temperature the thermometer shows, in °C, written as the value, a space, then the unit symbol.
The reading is 89.5 °C
